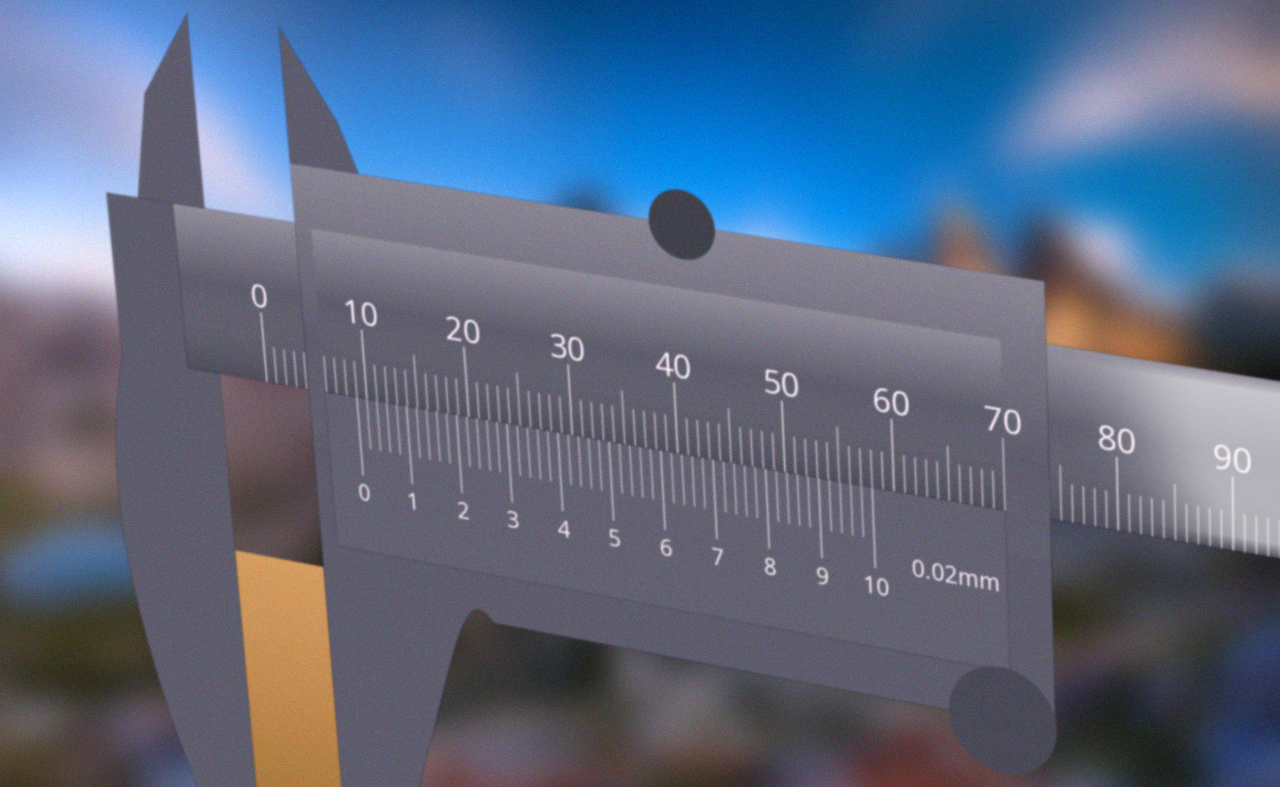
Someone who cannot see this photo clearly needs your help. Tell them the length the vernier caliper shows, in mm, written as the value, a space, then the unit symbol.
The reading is 9.0 mm
